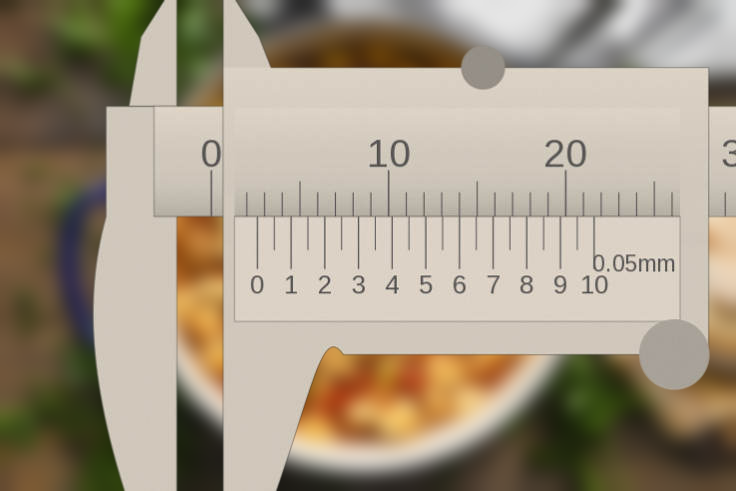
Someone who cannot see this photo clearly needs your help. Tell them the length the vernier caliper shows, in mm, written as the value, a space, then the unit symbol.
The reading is 2.6 mm
